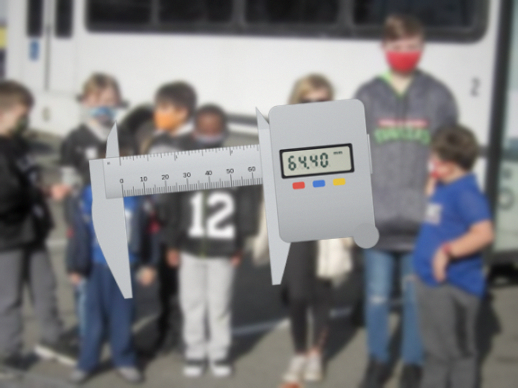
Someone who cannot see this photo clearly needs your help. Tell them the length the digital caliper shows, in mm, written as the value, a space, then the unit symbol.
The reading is 64.40 mm
